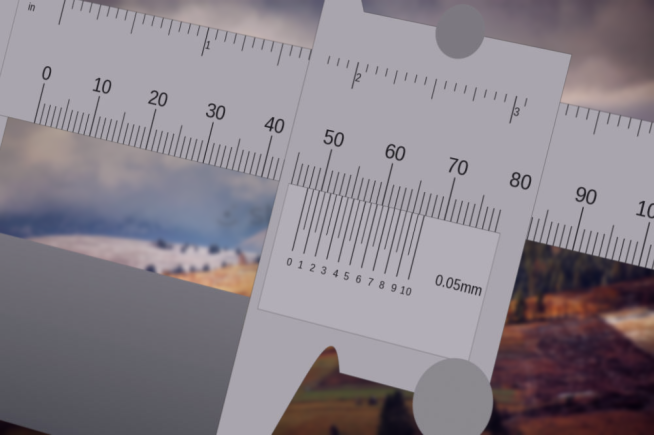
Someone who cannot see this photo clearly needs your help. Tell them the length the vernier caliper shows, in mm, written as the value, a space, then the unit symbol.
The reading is 47.8 mm
